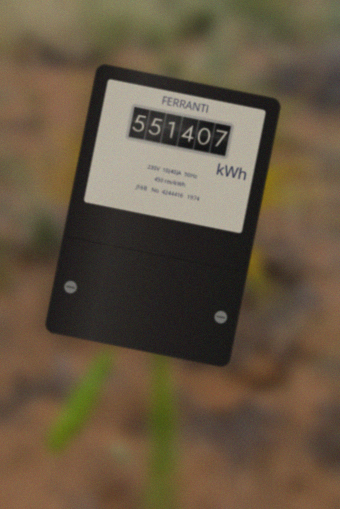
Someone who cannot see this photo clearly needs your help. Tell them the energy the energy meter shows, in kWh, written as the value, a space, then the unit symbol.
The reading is 551407 kWh
